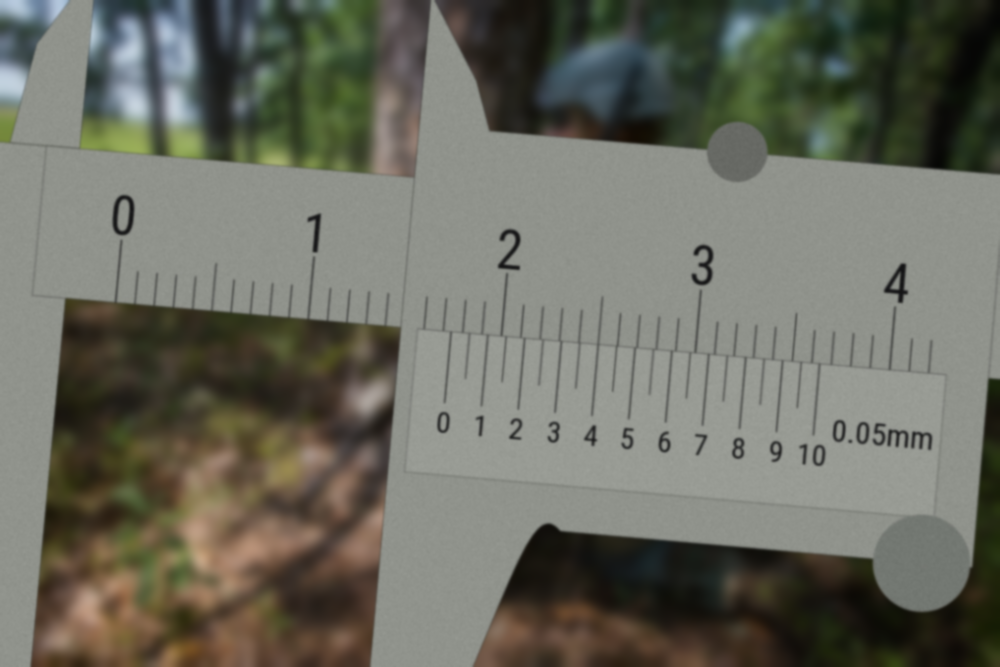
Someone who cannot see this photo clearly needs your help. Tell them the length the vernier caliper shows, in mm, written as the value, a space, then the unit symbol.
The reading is 17.4 mm
